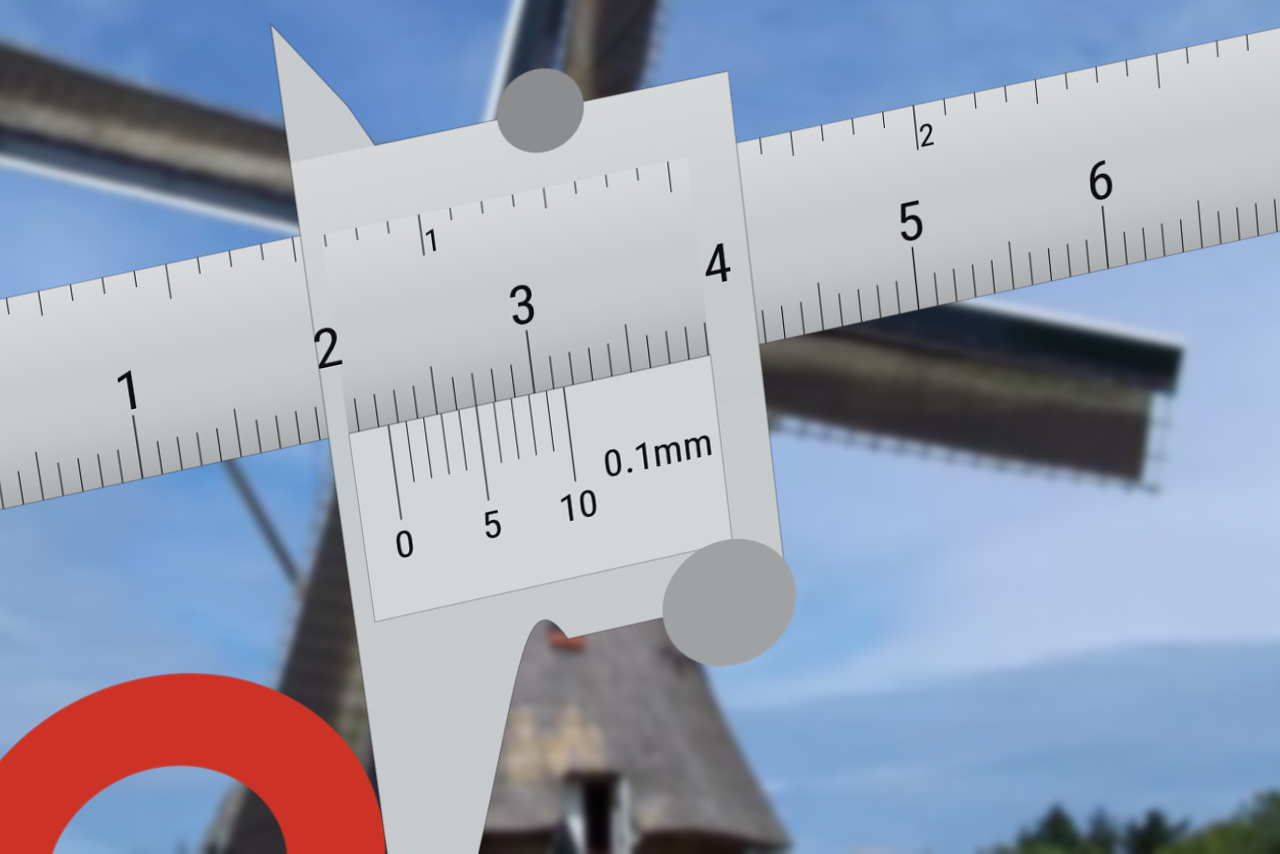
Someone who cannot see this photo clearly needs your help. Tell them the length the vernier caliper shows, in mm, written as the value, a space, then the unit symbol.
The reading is 22.5 mm
